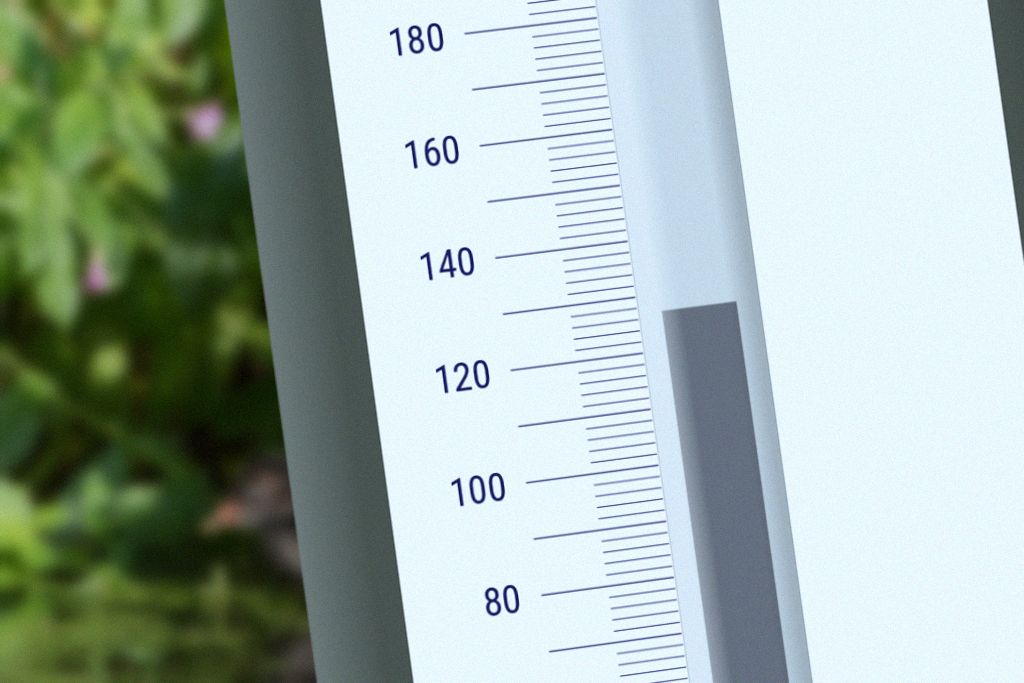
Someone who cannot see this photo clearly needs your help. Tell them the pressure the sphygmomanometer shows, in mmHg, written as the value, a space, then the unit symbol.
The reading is 127 mmHg
